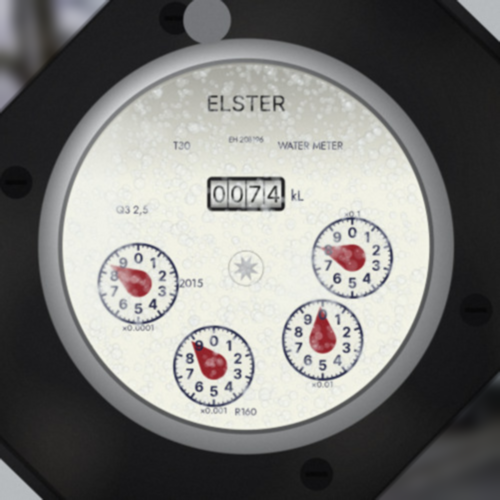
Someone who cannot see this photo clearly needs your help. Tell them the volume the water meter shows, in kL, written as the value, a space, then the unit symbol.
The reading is 74.7988 kL
